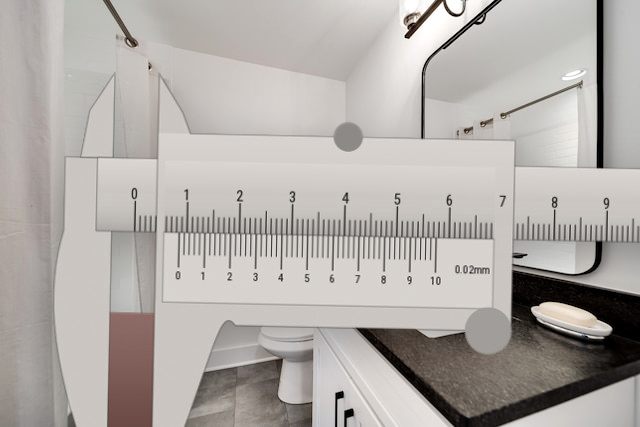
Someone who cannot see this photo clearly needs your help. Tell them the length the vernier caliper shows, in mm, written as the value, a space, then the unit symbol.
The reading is 8.5 mm
